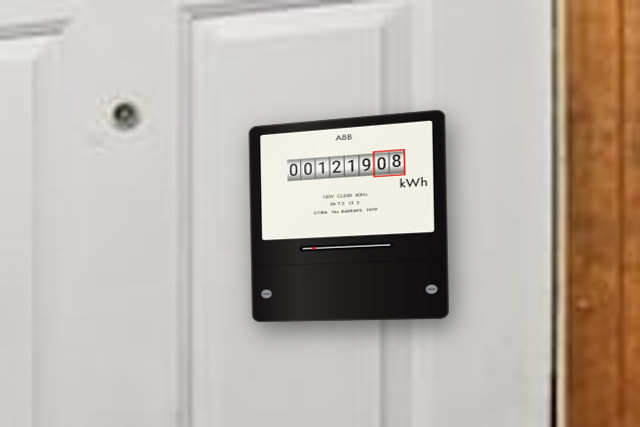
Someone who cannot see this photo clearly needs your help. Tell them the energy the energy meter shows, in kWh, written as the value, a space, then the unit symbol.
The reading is 1219.08 kWh
